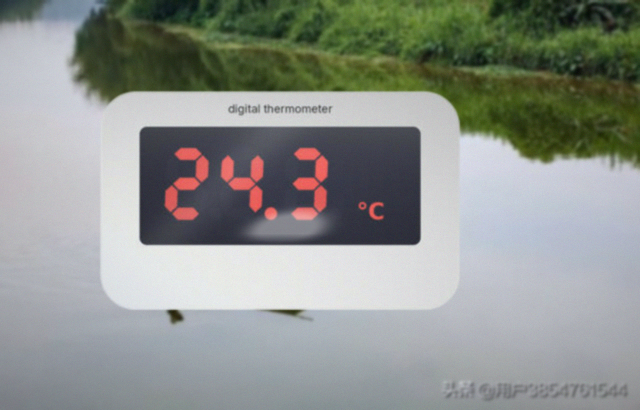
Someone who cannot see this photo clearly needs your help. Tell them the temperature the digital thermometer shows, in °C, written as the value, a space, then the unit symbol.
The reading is 24.3 °C
